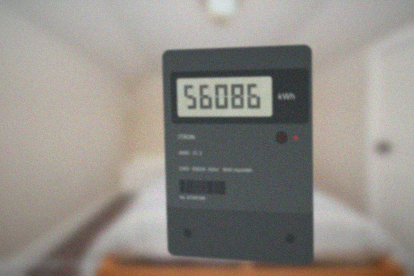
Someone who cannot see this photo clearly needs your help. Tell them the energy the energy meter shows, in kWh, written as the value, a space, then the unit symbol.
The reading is 56086 kWh
